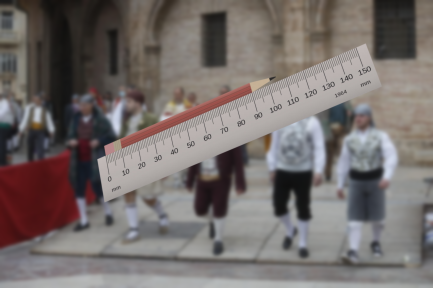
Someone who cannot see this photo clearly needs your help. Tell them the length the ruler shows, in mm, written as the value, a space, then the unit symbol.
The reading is 105 mm
